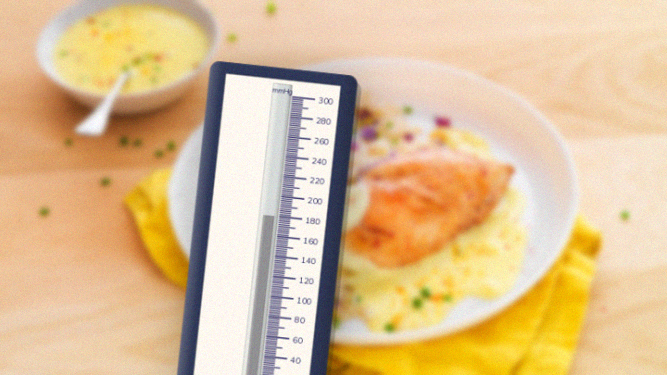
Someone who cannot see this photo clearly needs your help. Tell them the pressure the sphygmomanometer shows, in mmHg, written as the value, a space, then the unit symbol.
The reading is 180 mmHg
